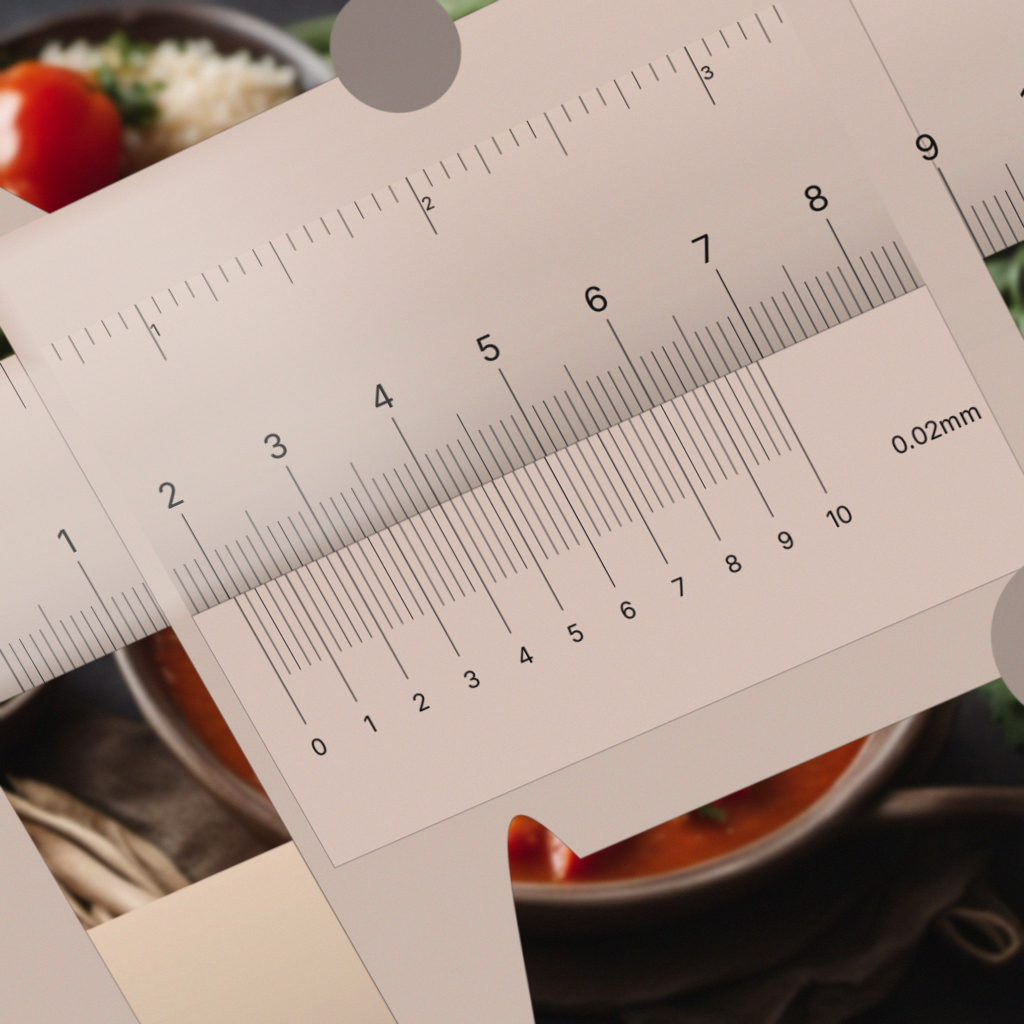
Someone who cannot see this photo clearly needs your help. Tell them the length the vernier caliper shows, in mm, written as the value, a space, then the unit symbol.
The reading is 20.4 mm
